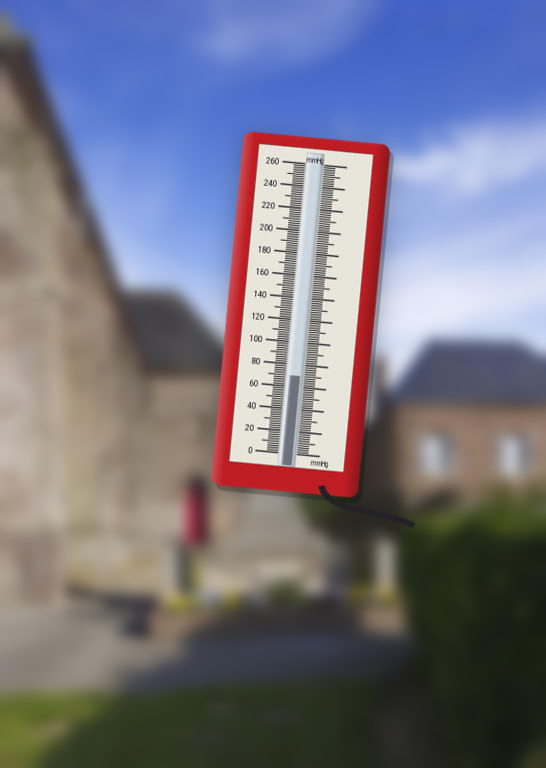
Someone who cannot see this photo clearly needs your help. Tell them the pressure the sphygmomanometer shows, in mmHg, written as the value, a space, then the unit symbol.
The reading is 70 mmHg
